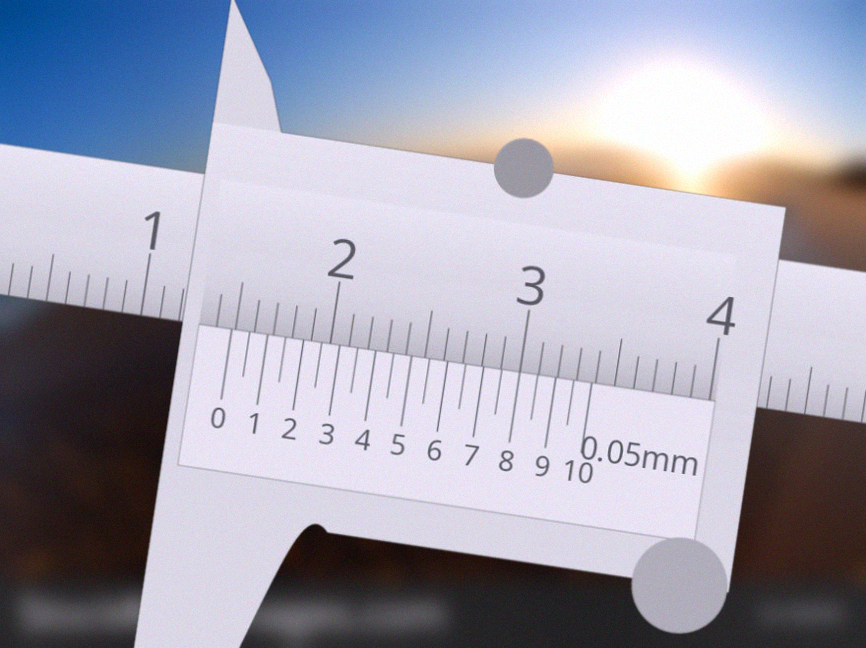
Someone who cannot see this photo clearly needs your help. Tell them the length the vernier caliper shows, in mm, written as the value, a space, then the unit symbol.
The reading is 14.8 mm
